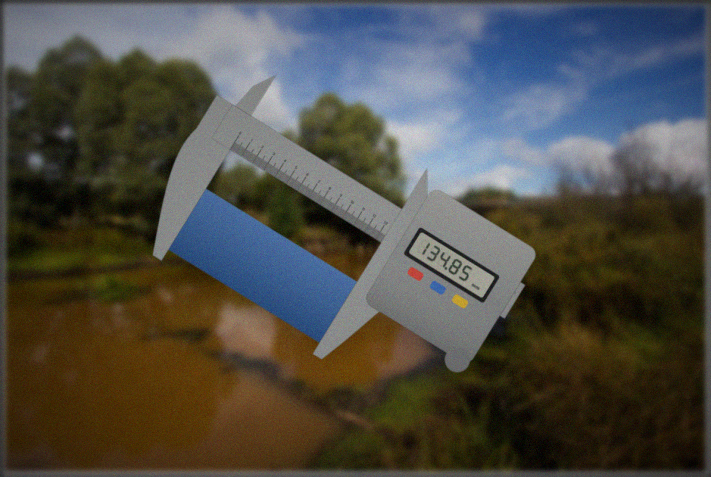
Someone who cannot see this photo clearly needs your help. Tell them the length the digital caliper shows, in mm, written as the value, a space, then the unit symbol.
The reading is 134.85 mm
